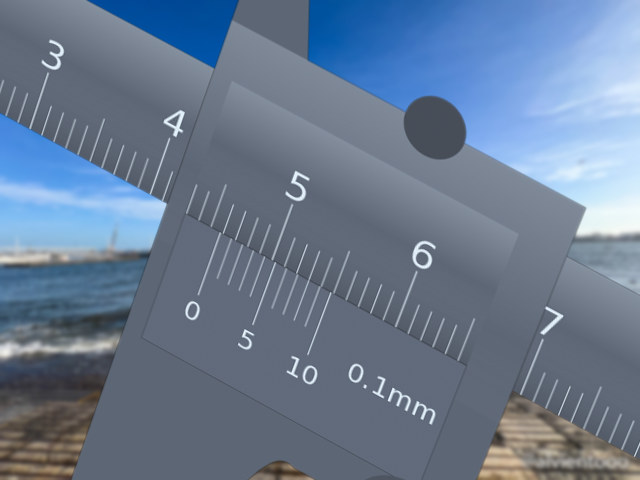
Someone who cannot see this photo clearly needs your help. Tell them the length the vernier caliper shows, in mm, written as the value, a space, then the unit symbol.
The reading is 45.8 mm
